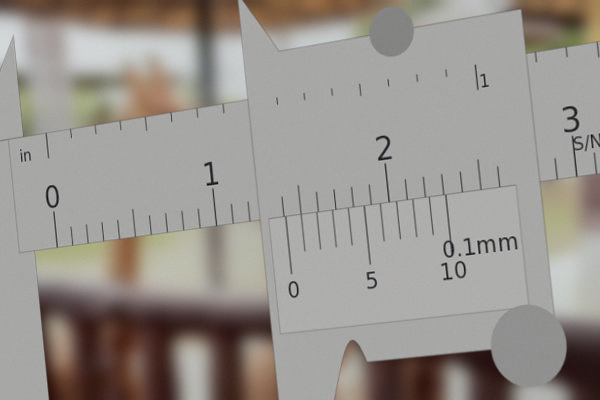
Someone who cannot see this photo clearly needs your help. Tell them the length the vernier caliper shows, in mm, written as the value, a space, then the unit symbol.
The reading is 14.1 mm
